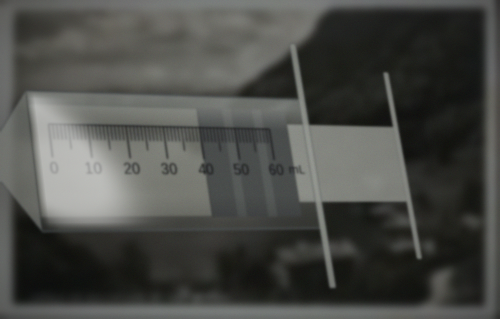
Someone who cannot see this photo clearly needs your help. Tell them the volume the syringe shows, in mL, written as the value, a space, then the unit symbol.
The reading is 40 mL
